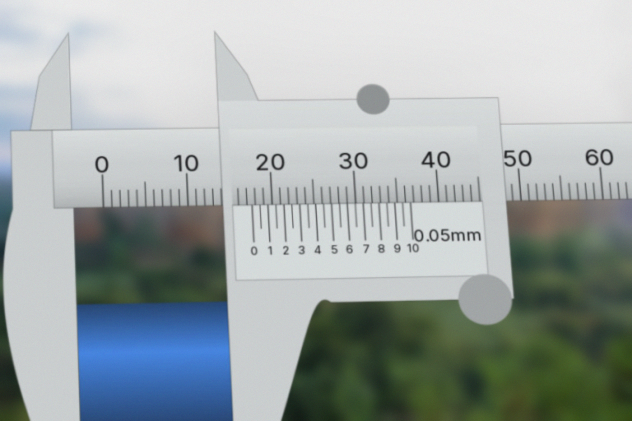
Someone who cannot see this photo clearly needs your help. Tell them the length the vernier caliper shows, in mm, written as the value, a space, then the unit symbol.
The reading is 17.6 mm
